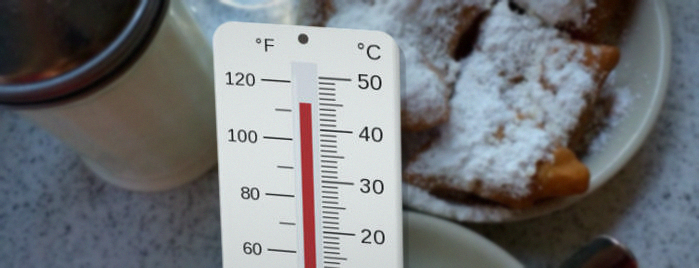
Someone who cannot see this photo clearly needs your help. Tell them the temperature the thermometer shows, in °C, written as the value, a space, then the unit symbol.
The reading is 45 °C
